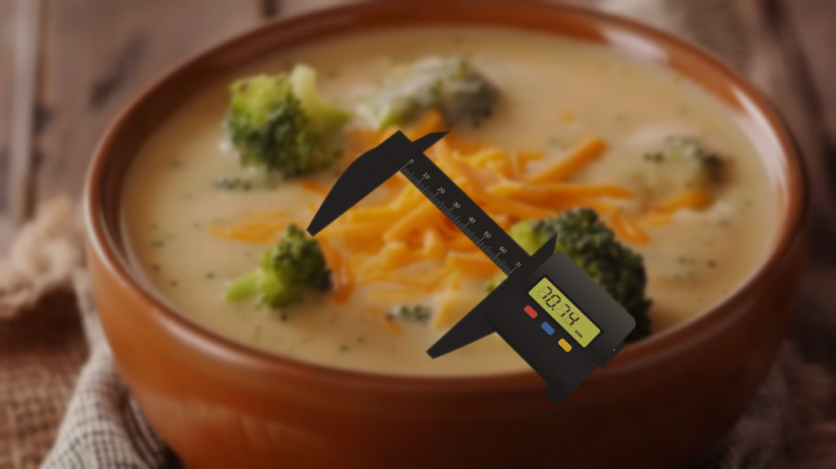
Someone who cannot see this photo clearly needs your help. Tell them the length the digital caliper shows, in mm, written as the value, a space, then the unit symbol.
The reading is 70.74 mm
